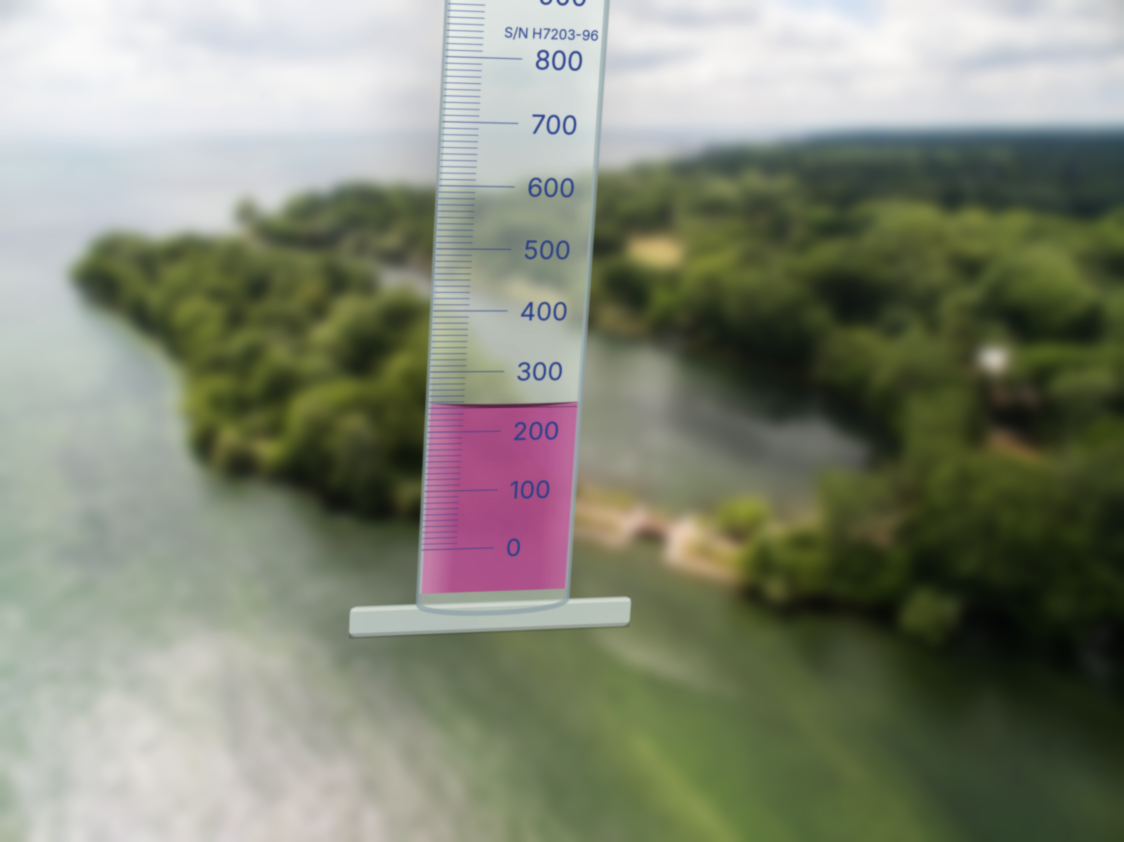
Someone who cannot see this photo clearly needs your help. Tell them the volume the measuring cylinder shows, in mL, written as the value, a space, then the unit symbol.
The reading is 240 mL
